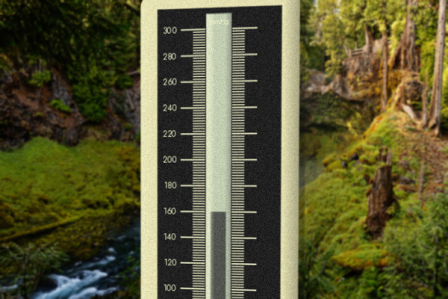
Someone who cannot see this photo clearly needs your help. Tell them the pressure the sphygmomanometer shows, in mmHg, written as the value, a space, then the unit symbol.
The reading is 160 mmHg
